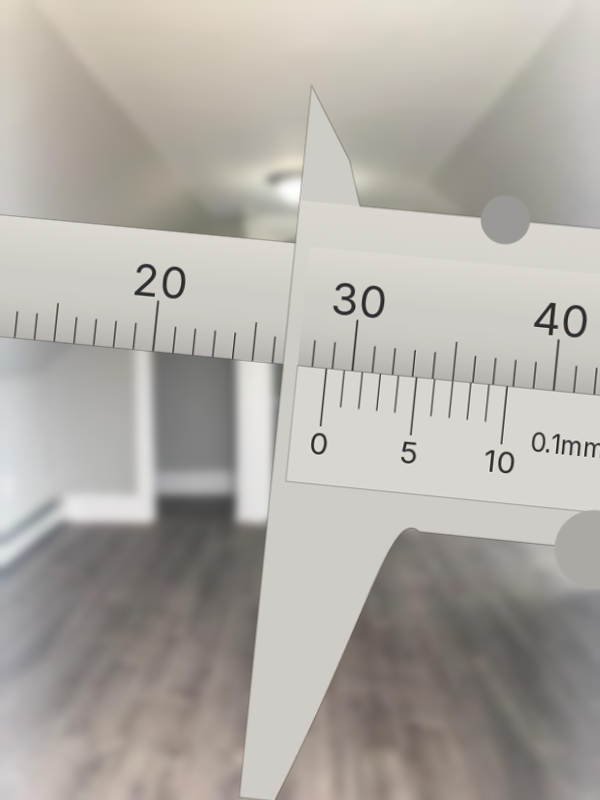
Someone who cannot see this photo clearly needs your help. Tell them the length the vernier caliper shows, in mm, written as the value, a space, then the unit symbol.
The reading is 28.7 mm
